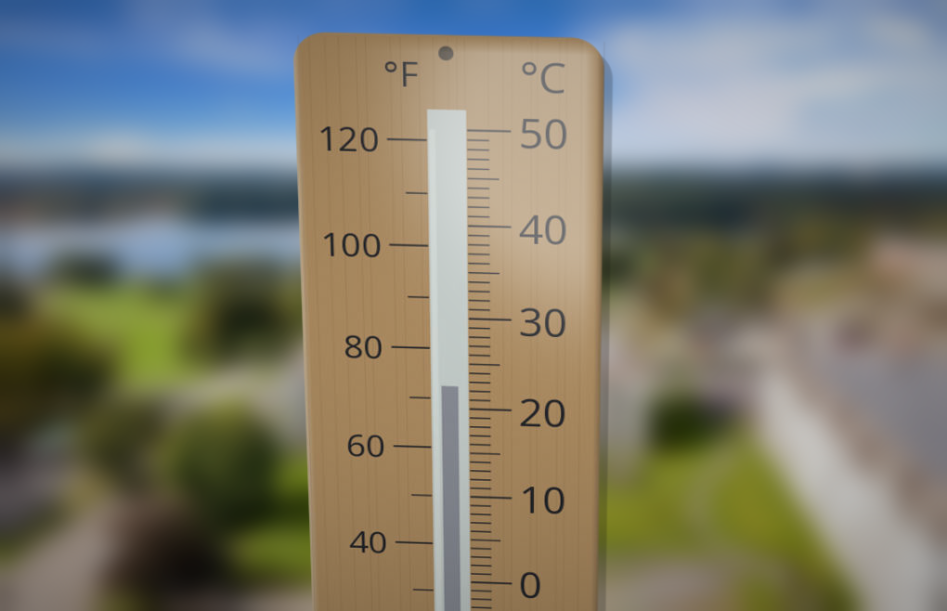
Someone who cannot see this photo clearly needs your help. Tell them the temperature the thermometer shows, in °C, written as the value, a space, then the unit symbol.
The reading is 22.5 °C
